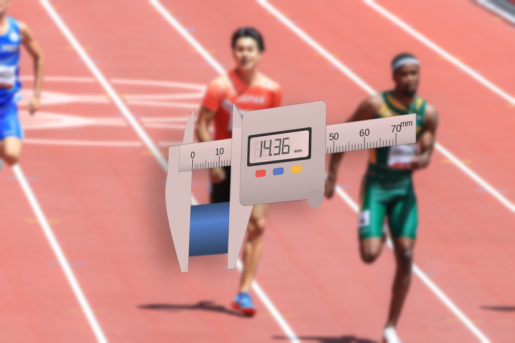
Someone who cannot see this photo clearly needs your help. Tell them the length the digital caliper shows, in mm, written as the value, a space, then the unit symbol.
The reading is 14.36 mm
